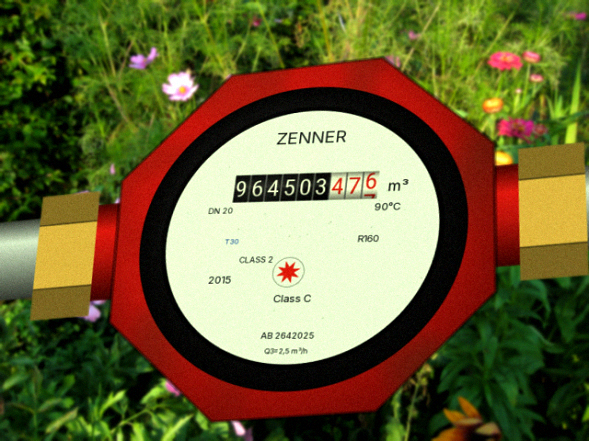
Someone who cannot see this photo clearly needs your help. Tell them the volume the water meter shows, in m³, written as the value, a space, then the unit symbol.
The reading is 964503.476 m³
